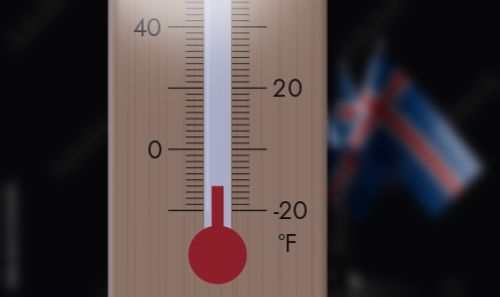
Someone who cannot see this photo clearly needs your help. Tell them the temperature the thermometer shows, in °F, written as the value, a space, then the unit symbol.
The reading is -12 °F
